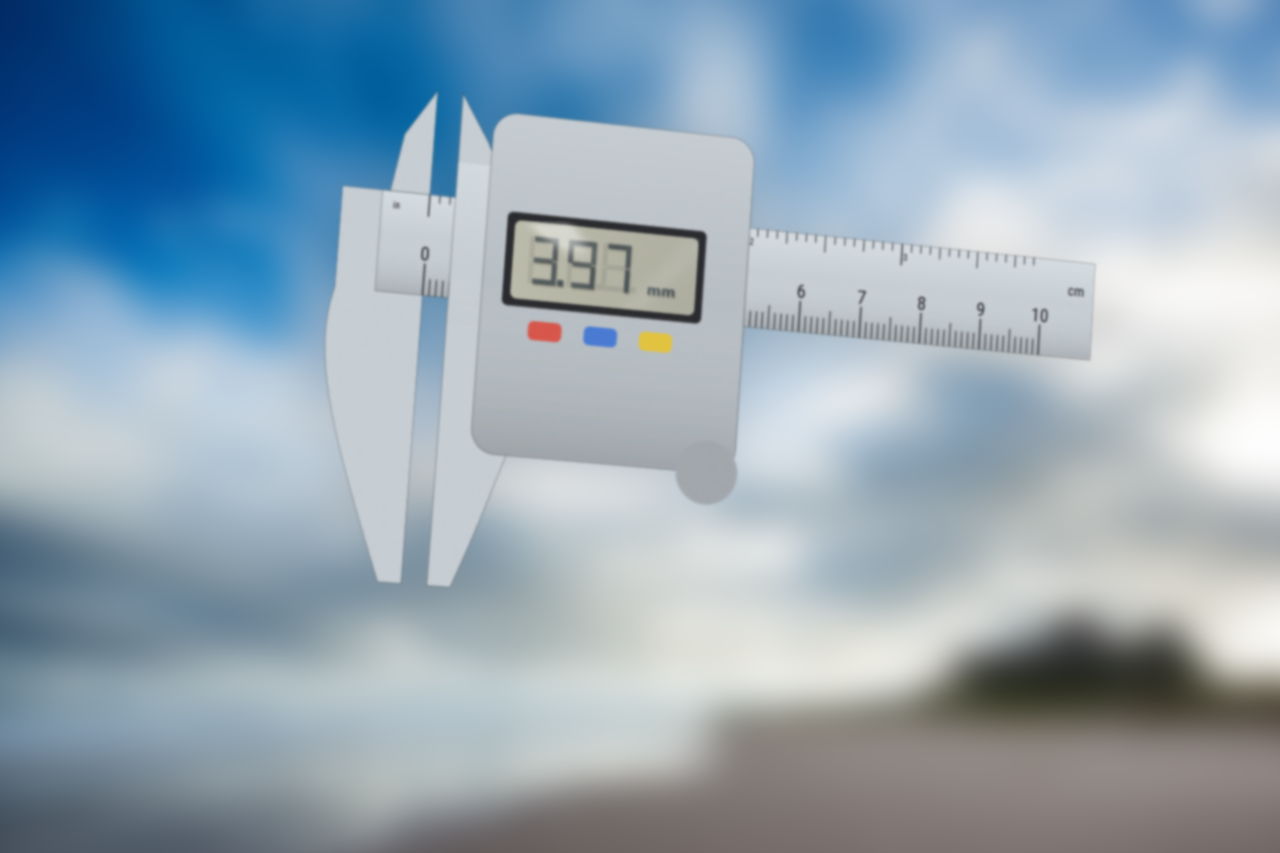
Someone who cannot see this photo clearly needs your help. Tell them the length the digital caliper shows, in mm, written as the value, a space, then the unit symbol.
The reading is 3.97 mm
